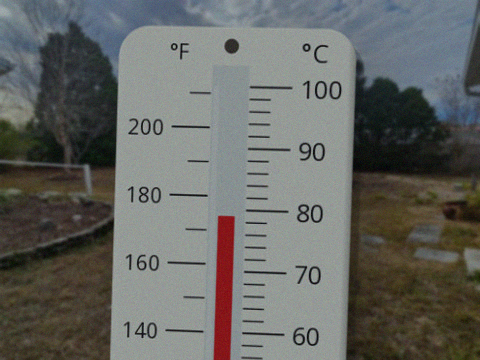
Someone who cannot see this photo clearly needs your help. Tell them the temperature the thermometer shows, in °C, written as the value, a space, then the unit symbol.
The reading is 79 °C
